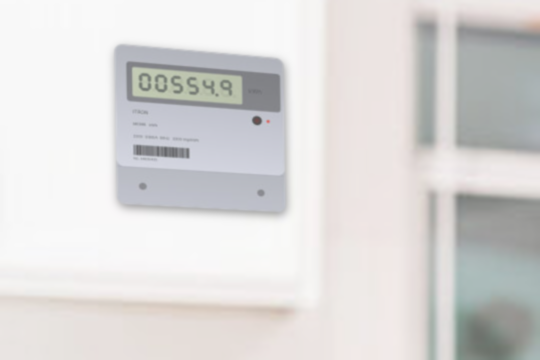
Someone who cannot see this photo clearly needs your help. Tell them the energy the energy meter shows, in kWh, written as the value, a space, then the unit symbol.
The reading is 554.9 kWh
